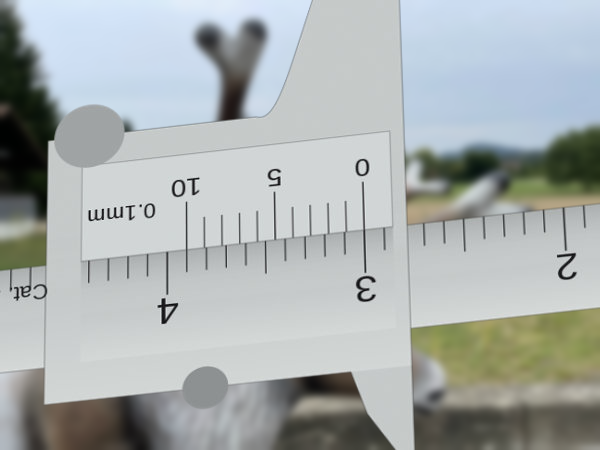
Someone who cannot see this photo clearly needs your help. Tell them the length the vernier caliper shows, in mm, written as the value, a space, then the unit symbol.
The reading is 30.0 mm
